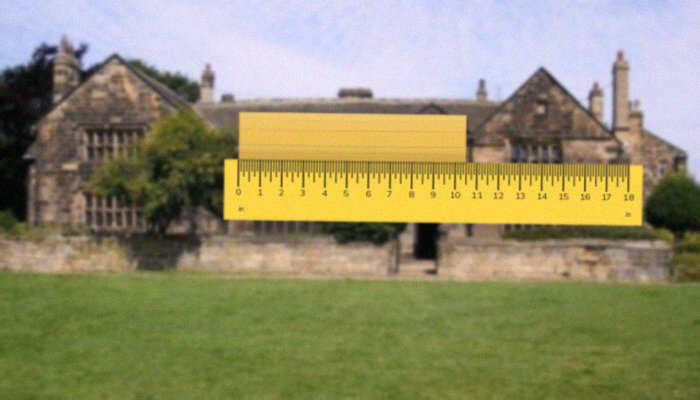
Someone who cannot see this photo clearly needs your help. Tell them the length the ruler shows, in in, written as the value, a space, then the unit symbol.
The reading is 10.5 in
